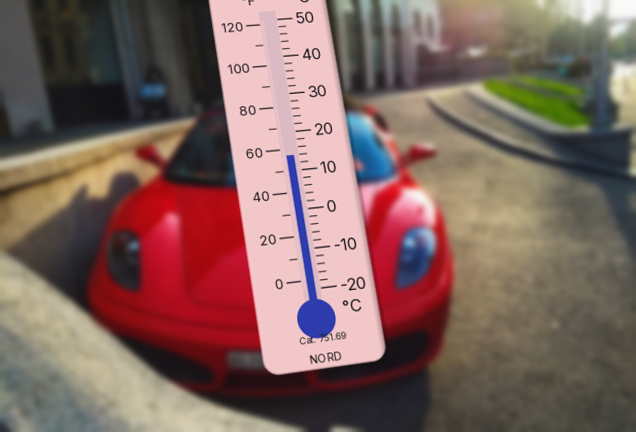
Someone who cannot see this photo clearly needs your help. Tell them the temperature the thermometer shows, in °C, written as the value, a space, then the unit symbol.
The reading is 14 °C
